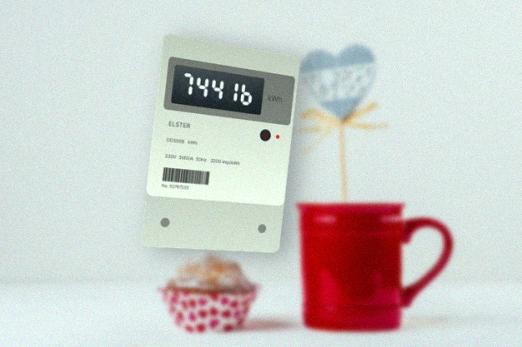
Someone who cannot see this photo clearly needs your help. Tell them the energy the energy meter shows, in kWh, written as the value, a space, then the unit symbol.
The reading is 74416 kWh
